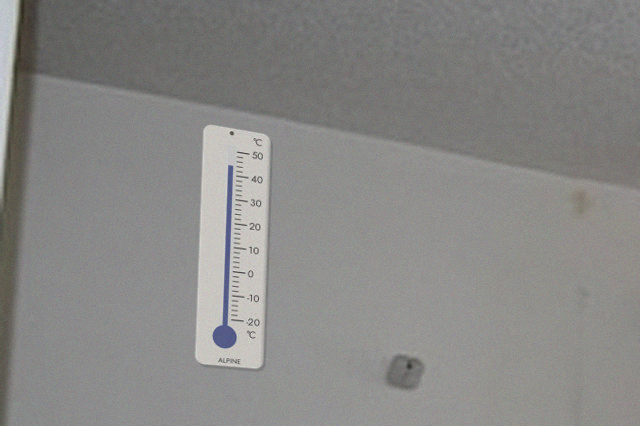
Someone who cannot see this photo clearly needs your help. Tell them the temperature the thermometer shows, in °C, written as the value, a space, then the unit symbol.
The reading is 44 °C
